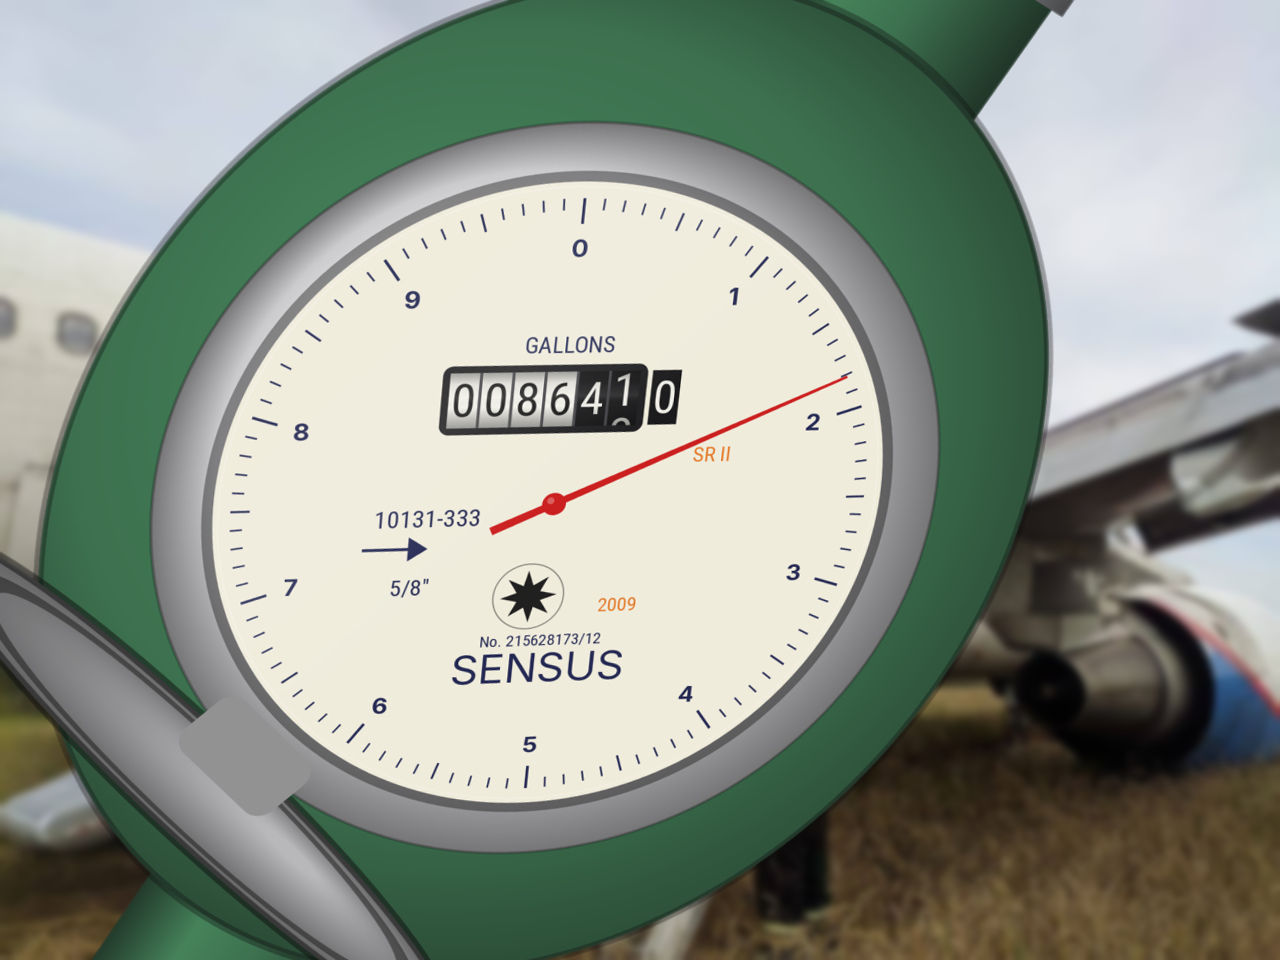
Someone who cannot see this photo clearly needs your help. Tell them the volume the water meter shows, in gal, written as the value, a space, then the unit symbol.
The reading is 86411.8 gal
